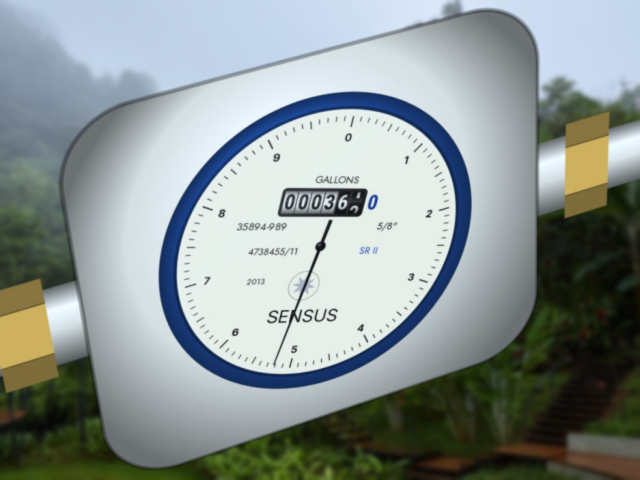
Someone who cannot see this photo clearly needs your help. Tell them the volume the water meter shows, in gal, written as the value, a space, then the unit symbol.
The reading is 3615.2 gal
